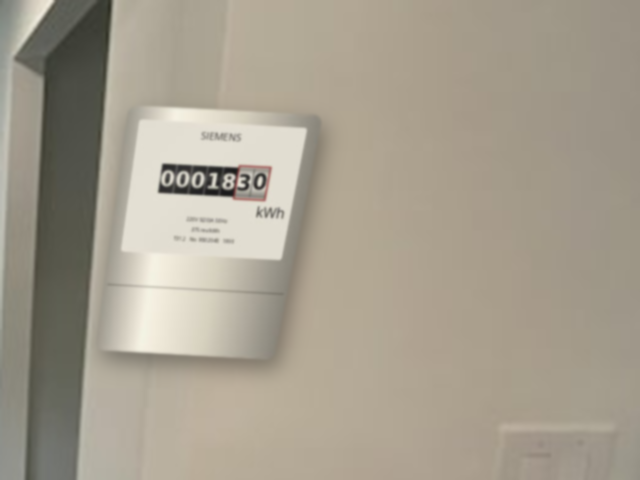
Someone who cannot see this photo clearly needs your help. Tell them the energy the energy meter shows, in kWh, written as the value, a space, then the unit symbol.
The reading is 18.30 kWh
